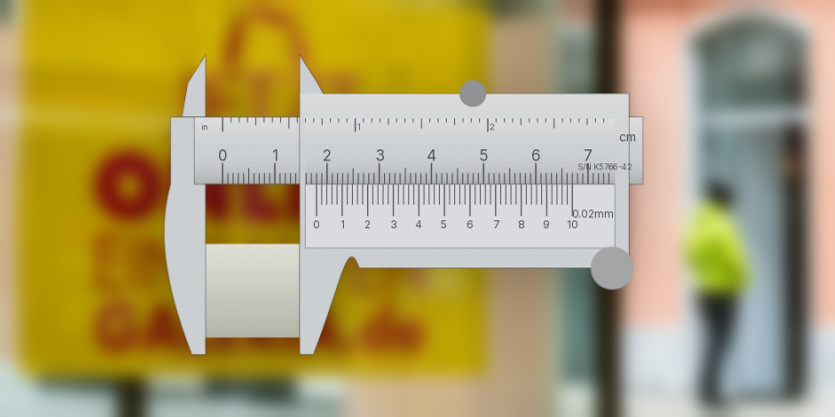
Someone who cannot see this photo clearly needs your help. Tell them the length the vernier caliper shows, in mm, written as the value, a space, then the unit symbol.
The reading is 18.0 mm
